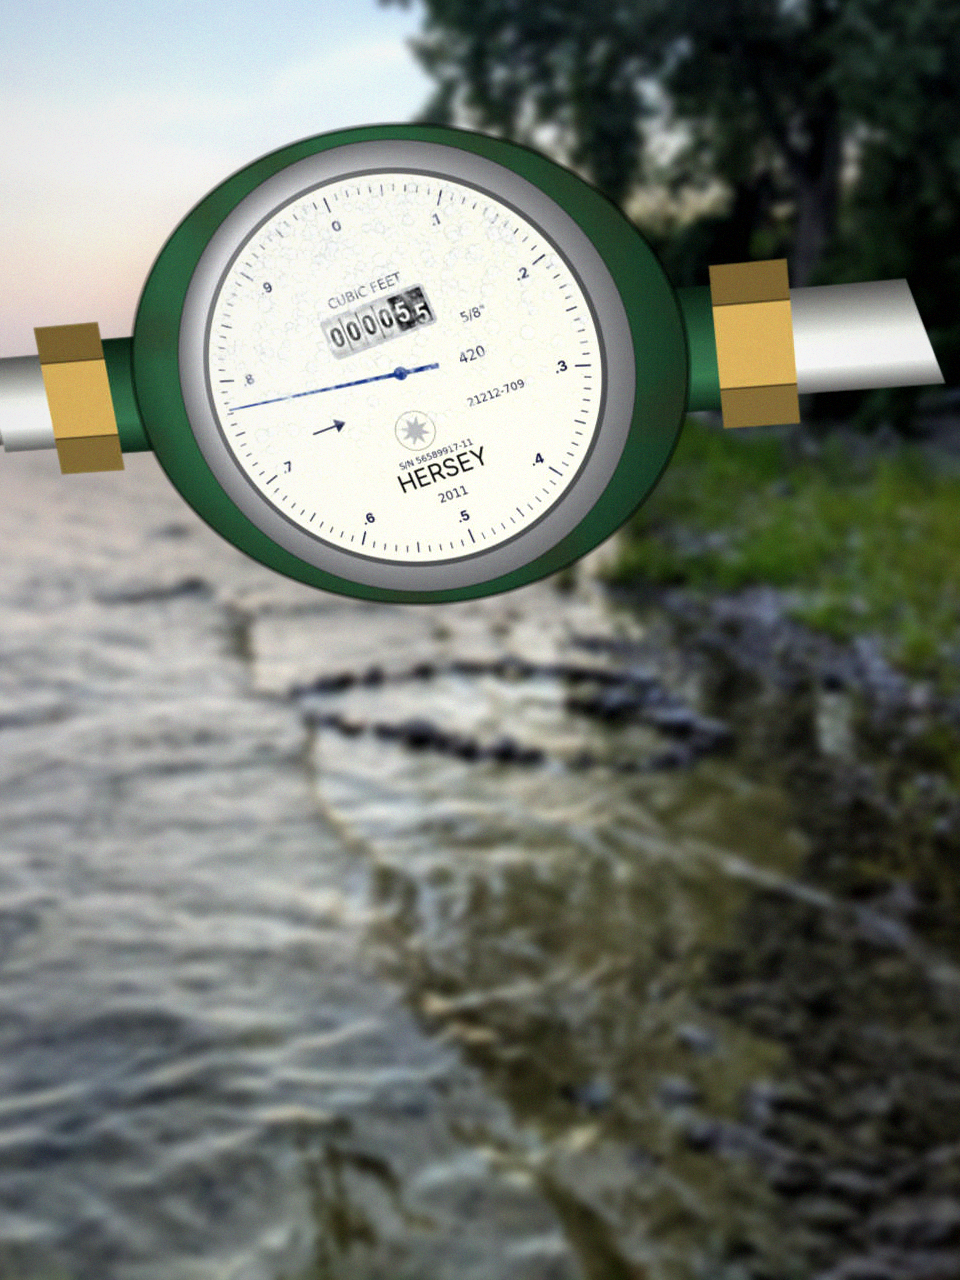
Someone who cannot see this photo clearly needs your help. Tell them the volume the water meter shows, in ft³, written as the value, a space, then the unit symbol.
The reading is 54.77 ft³
